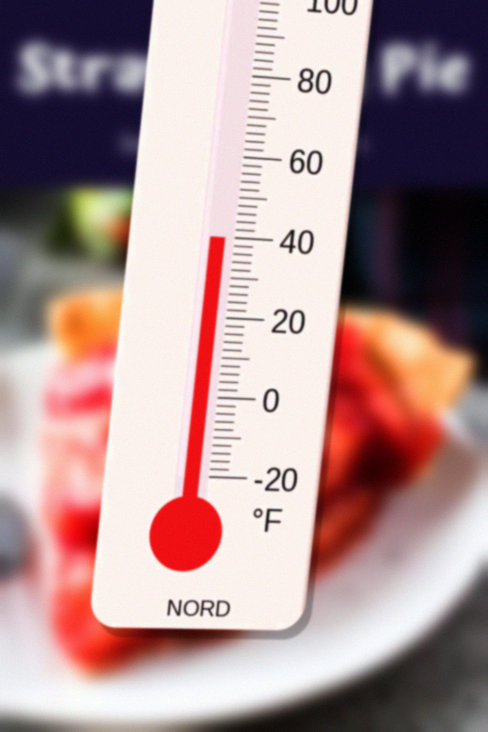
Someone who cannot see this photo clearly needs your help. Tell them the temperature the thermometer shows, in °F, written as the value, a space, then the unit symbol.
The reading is 40 °F
